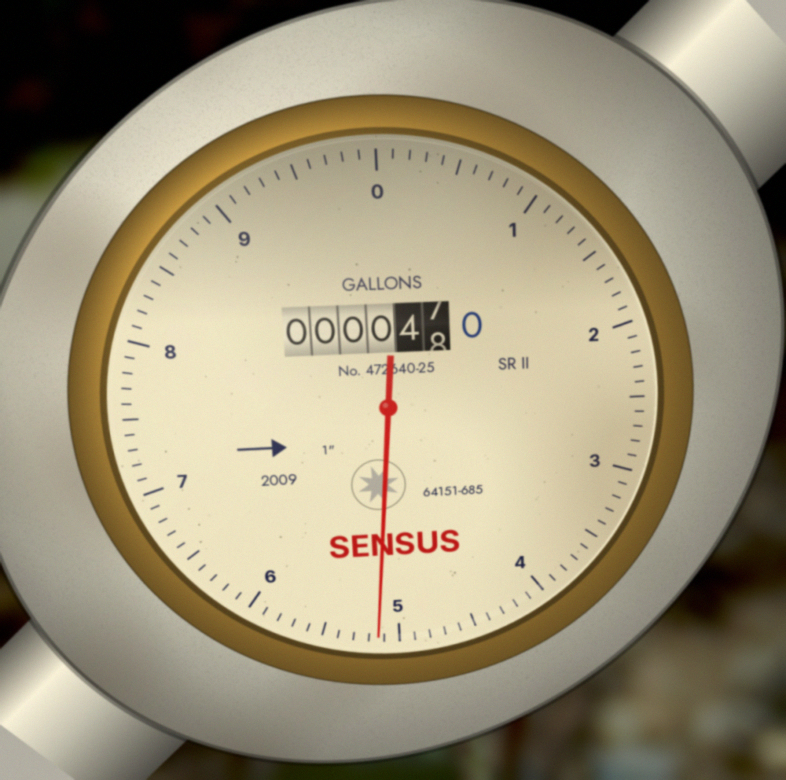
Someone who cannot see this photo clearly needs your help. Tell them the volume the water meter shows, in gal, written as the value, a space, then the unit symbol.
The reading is 475.1 gal
